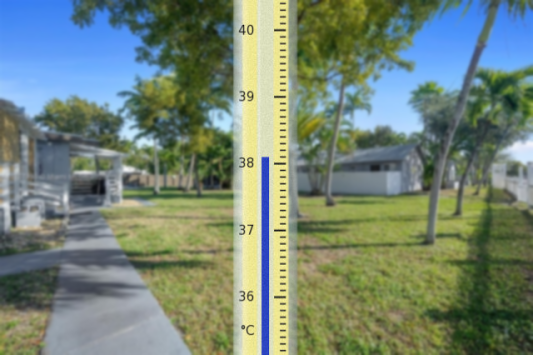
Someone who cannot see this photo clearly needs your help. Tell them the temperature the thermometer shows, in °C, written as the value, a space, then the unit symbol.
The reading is 38.1 °C
